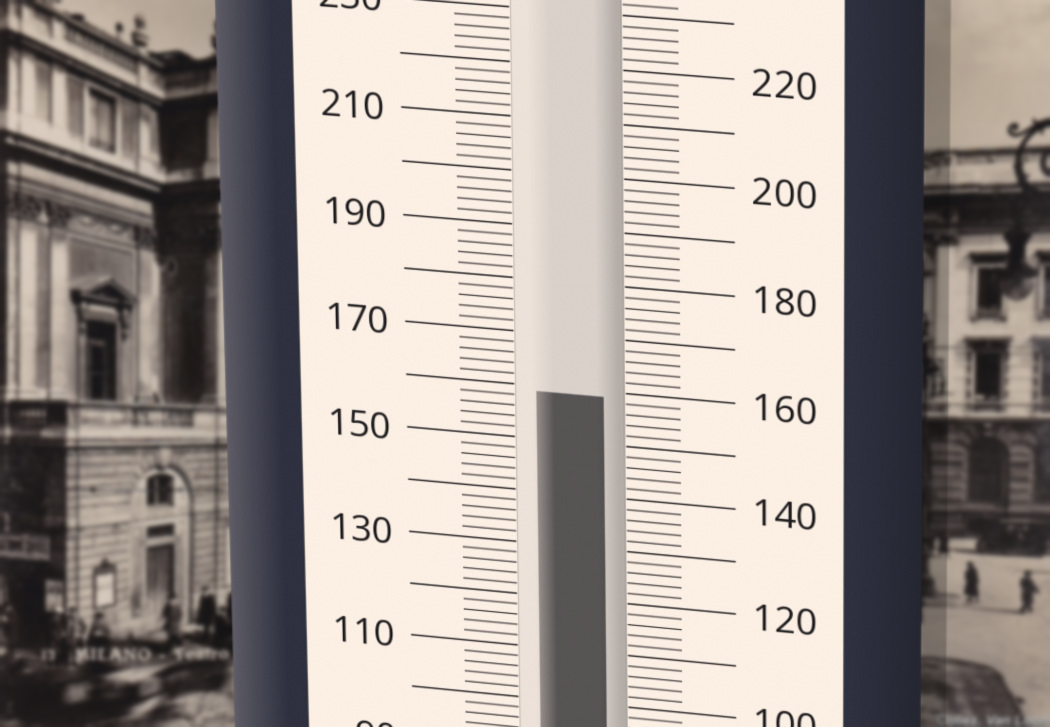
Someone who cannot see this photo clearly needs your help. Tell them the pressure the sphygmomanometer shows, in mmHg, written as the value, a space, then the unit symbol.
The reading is 159 mmHg
